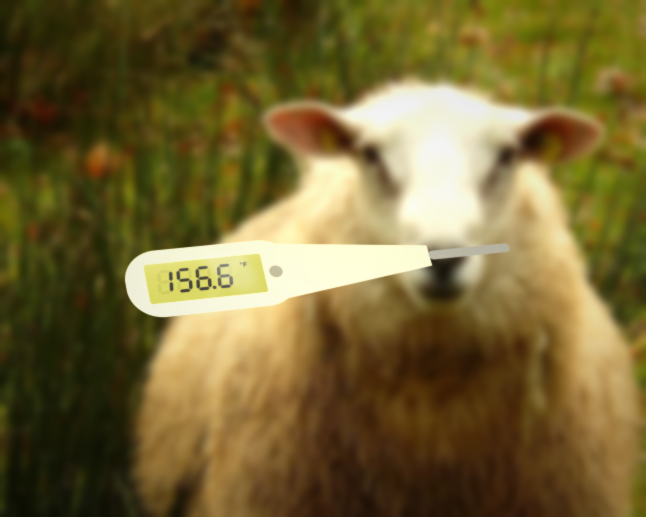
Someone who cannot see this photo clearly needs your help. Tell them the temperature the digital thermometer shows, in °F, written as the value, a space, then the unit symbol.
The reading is 156.6 °F
